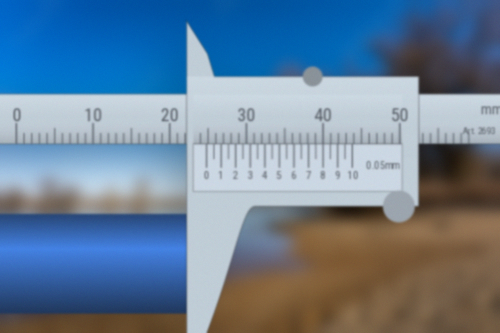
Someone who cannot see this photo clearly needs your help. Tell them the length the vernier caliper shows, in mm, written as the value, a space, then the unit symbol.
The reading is 24.8 mm
